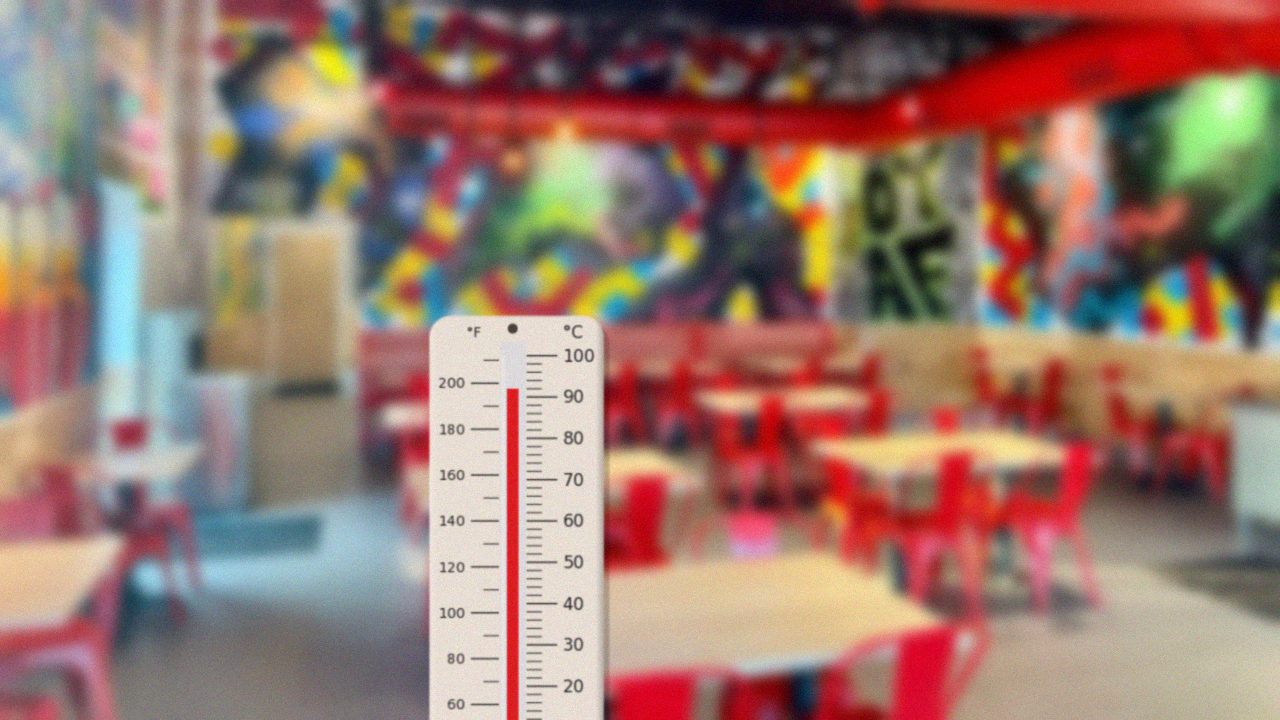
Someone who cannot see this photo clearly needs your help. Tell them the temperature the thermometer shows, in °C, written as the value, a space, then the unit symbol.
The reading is 92 °C
